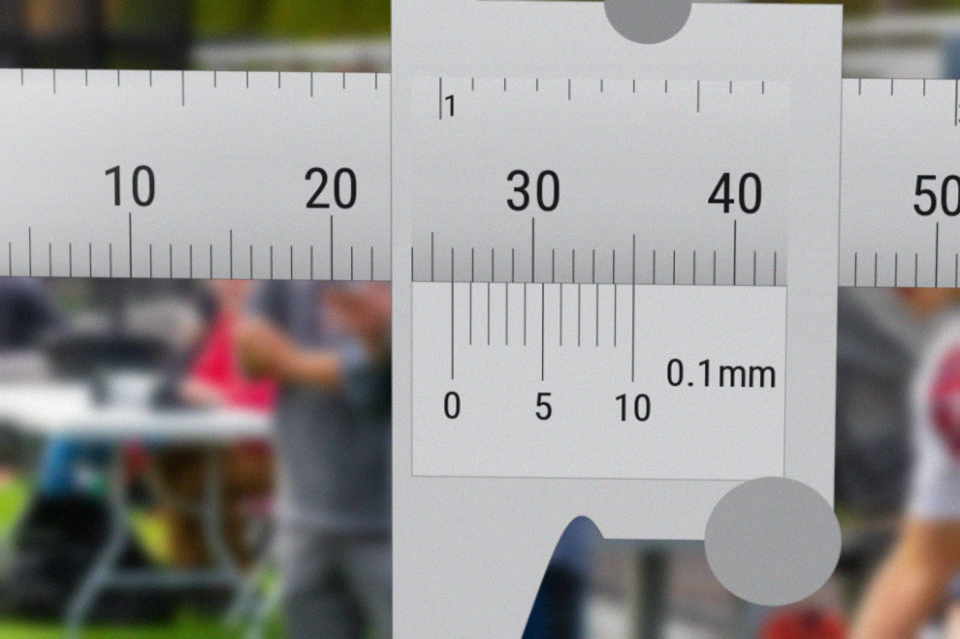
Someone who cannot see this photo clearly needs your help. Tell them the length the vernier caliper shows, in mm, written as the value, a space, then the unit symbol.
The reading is 26.0 mm
